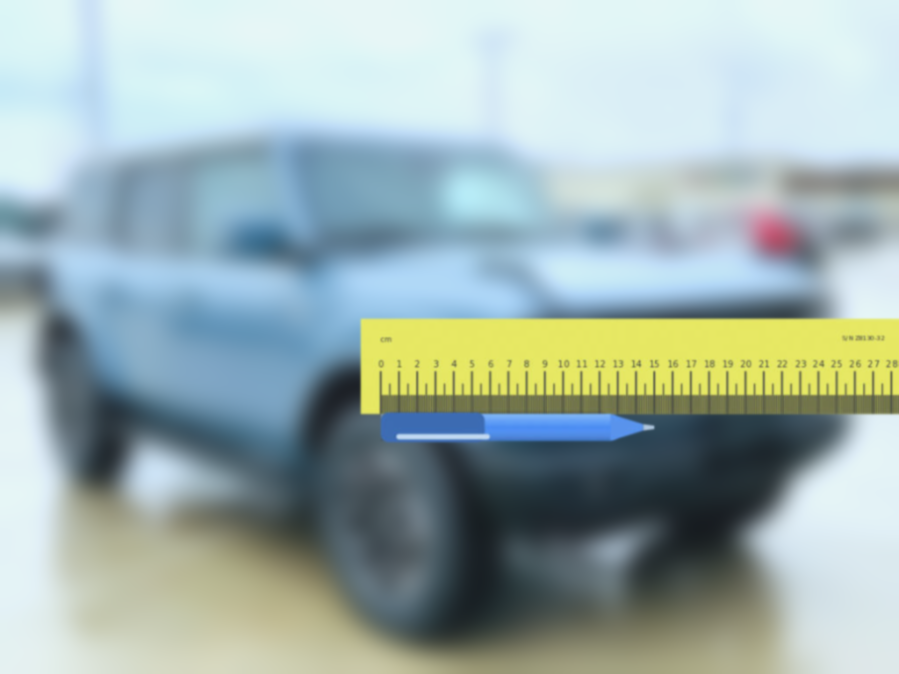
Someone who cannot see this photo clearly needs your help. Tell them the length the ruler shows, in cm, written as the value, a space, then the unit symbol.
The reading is 15 cm
